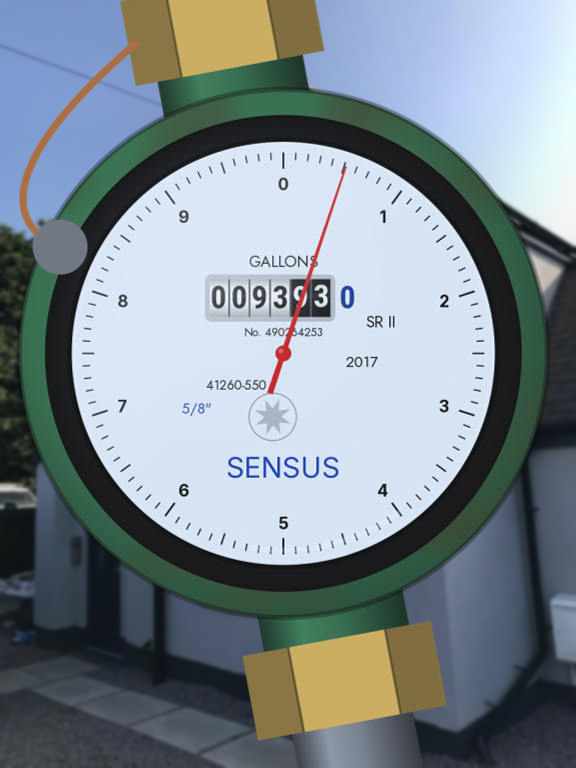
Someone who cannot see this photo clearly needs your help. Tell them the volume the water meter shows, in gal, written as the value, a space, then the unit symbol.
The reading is 93930.5 gal
